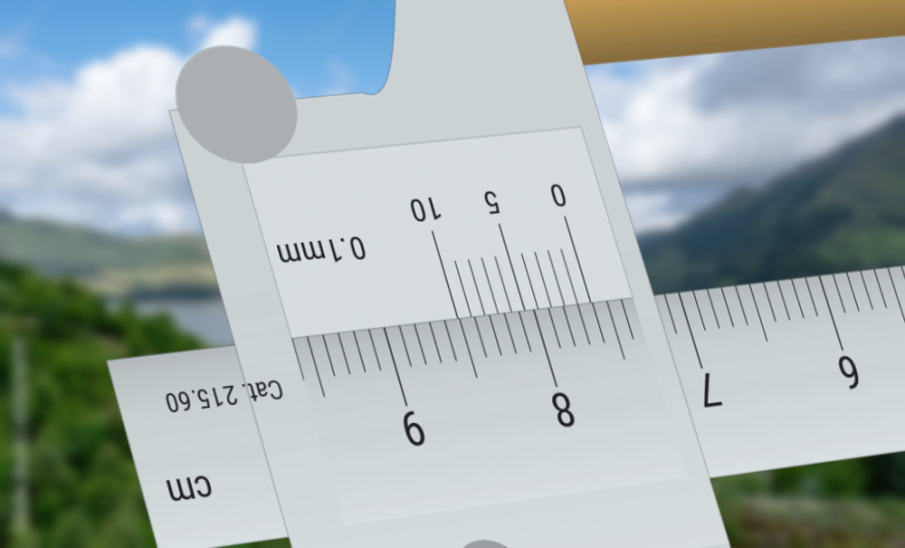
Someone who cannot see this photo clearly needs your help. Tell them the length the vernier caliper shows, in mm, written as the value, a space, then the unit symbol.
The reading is 76.1 mm
